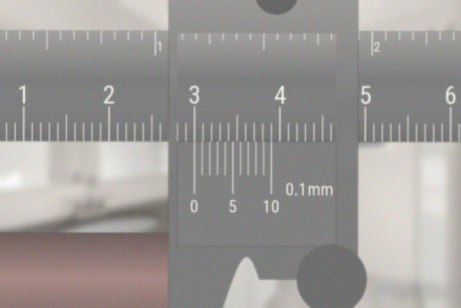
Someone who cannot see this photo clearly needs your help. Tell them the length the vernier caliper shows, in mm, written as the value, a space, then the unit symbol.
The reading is 30.0 mm
